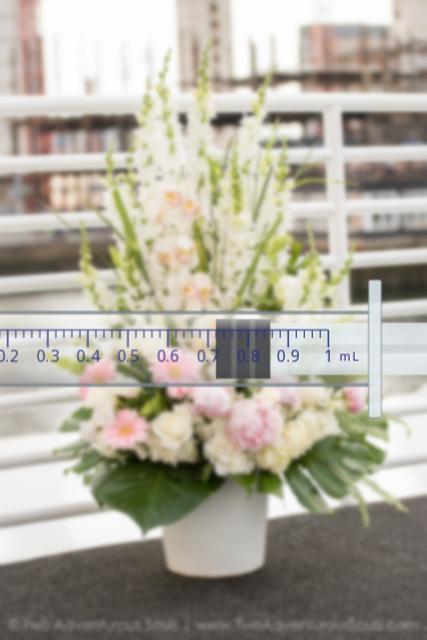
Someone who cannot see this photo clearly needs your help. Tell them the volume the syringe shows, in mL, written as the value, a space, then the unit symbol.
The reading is 0.72 mL
